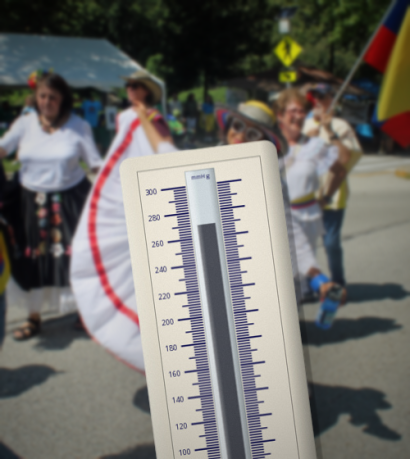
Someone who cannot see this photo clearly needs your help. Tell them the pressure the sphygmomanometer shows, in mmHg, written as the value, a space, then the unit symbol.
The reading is 270 mmHg
